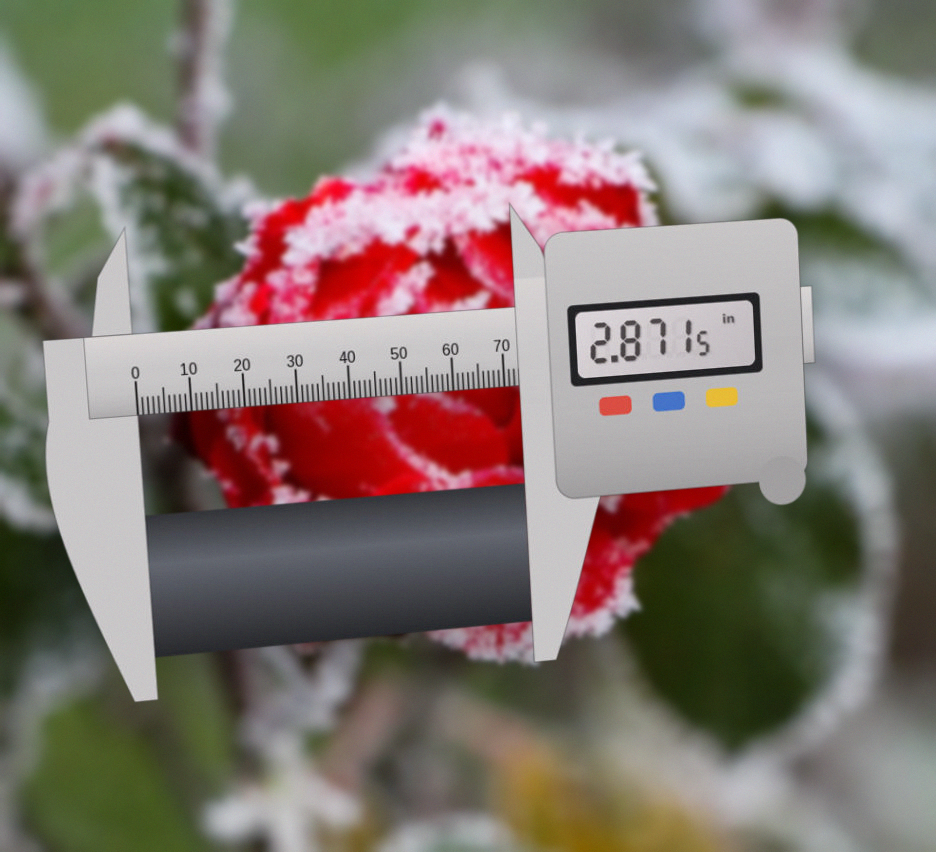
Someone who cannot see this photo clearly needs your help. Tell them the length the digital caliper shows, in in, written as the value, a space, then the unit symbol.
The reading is 2.8715 in
